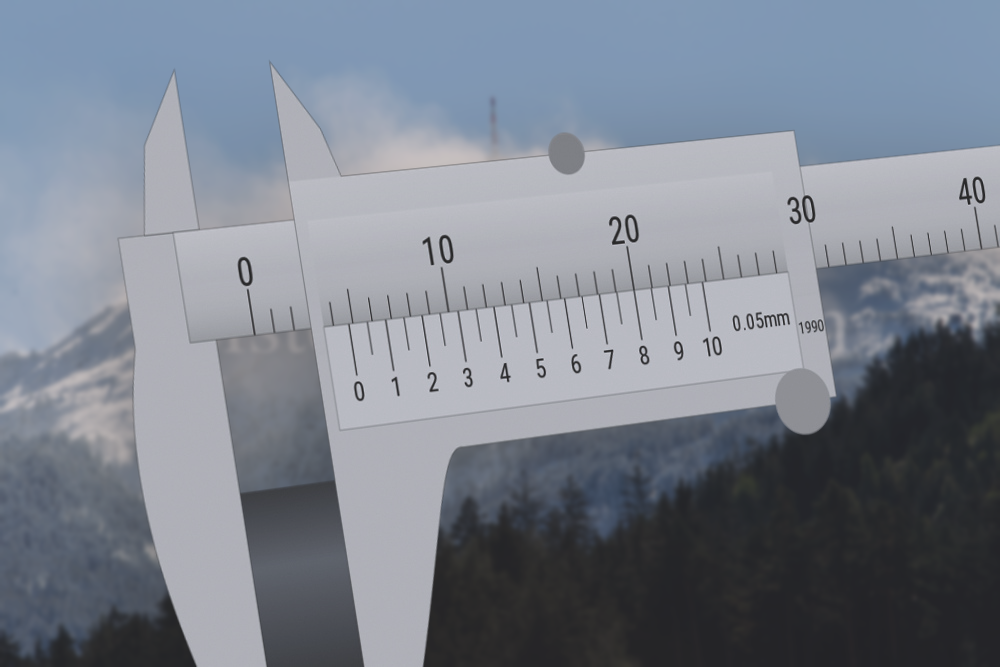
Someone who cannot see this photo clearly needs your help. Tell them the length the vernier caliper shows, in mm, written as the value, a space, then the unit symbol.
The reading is 4.8 mm
